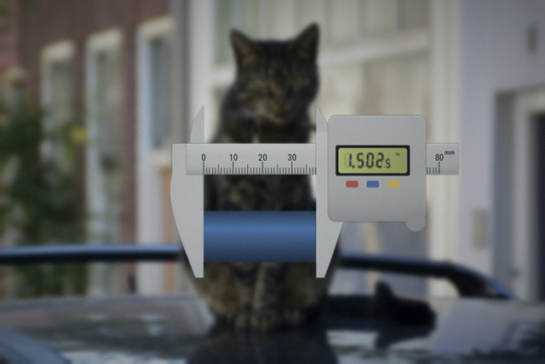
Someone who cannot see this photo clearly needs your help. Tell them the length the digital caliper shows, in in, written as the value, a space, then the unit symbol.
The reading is 1.5025 in
